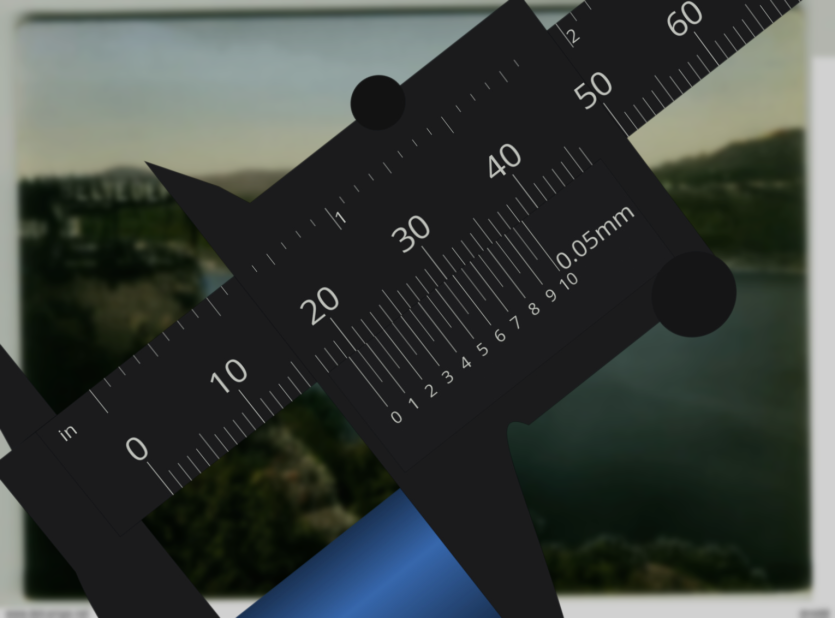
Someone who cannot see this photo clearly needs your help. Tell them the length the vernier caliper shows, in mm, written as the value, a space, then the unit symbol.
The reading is 19.2 mm
